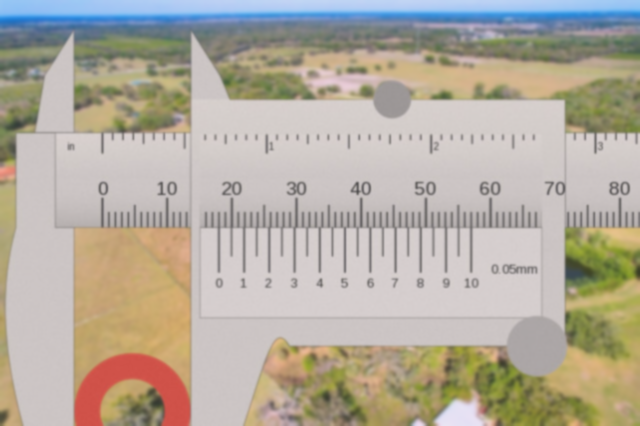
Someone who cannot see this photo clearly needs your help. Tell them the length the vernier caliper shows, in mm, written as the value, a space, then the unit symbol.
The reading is 18.0 mm
